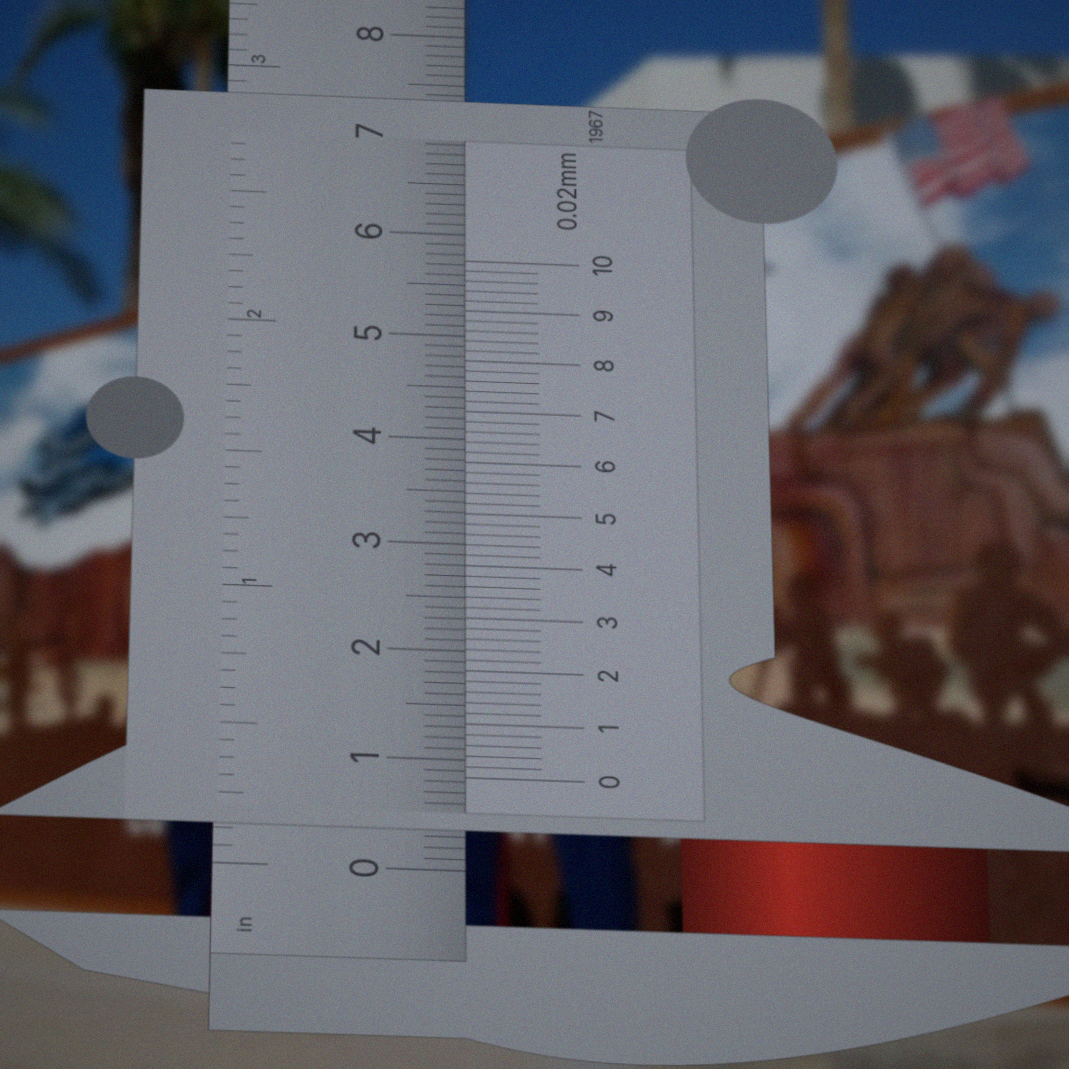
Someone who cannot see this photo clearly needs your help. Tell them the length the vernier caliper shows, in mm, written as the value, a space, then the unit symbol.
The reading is 8.4 mm
